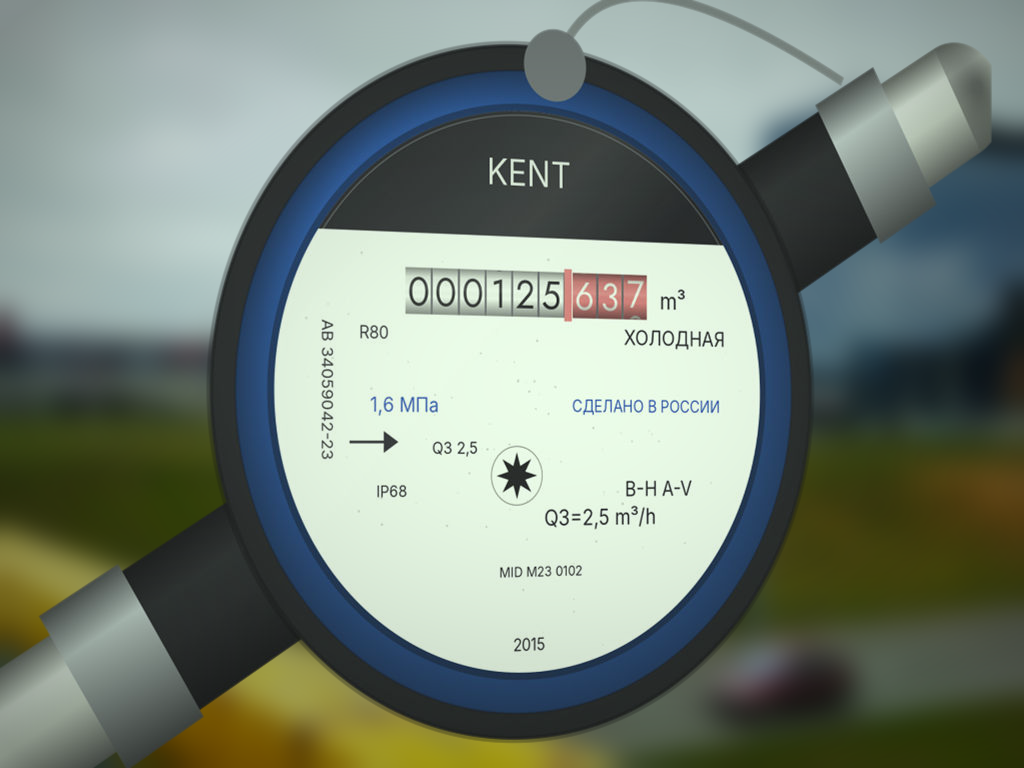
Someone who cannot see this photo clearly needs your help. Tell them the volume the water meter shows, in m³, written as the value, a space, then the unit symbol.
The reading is 125.637 m³
